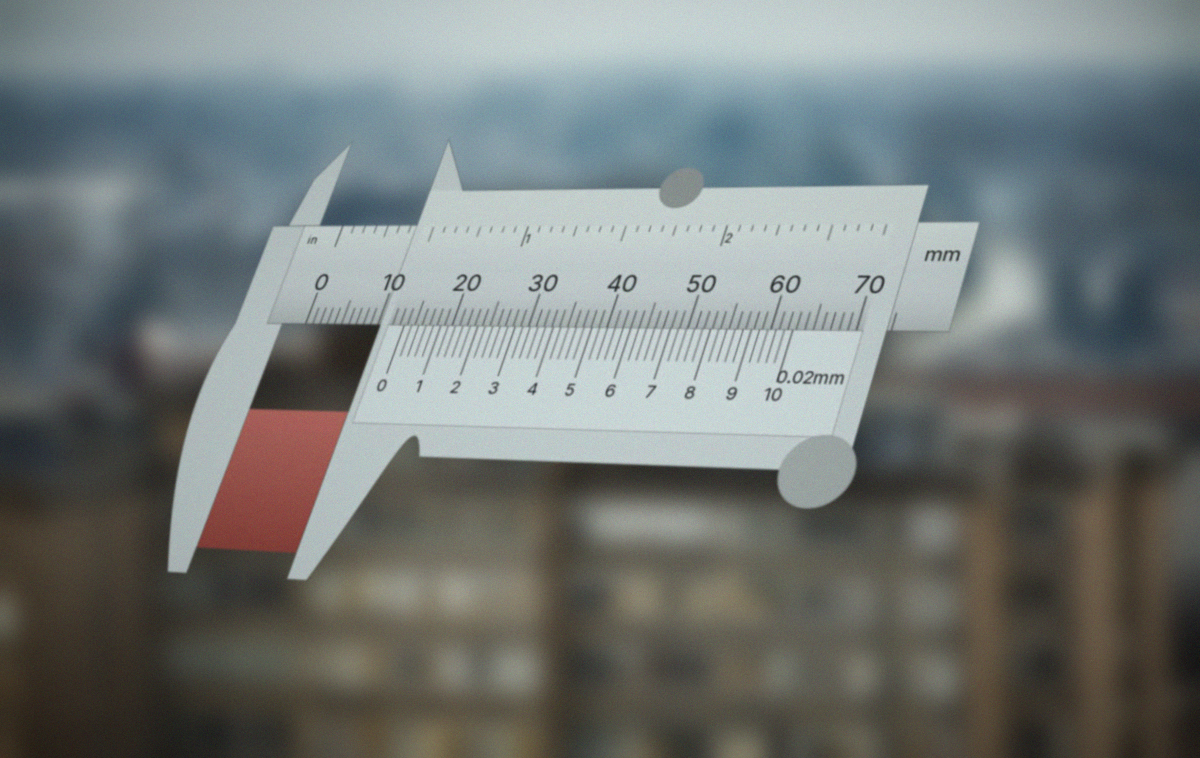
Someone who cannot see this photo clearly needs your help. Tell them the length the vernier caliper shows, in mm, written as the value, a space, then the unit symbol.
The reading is 13.6 mm
